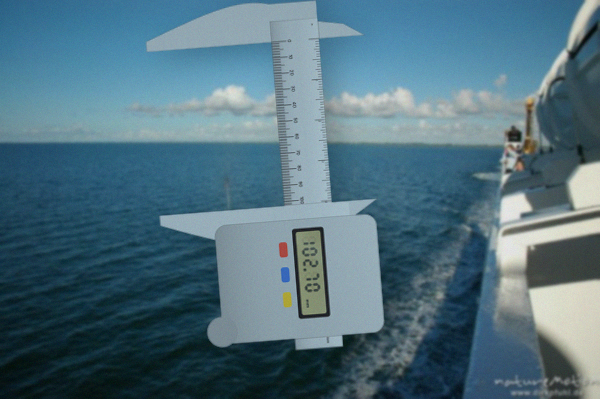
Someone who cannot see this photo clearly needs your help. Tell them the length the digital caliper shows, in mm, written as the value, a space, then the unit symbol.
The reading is 102.70 mm
